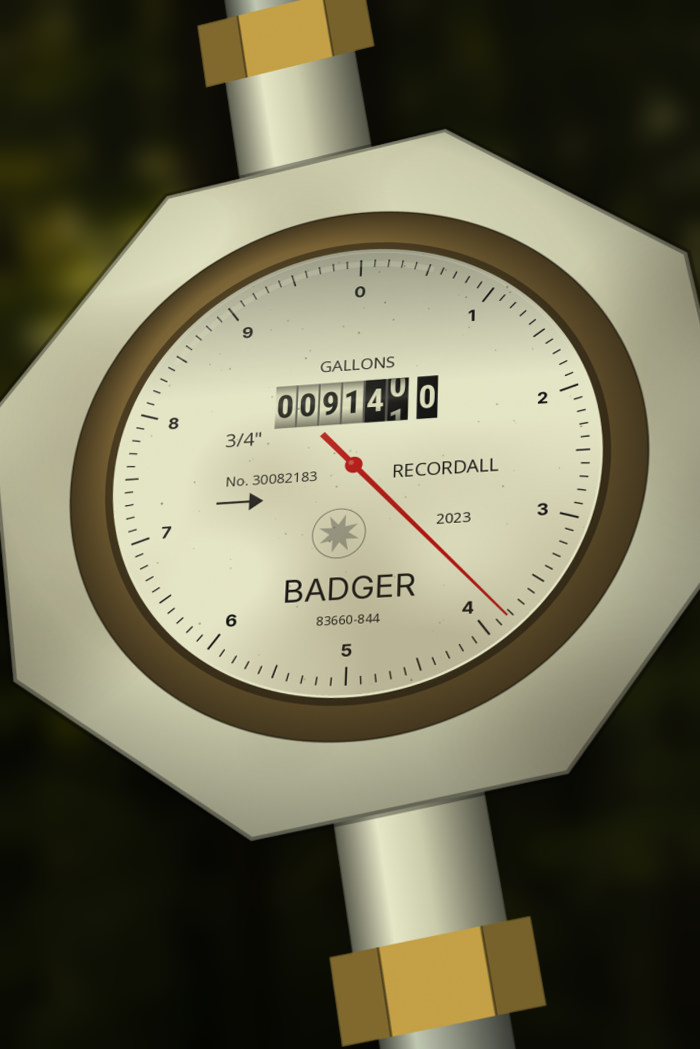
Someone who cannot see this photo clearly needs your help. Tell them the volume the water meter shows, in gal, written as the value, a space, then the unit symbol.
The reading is 91403.8 gal
